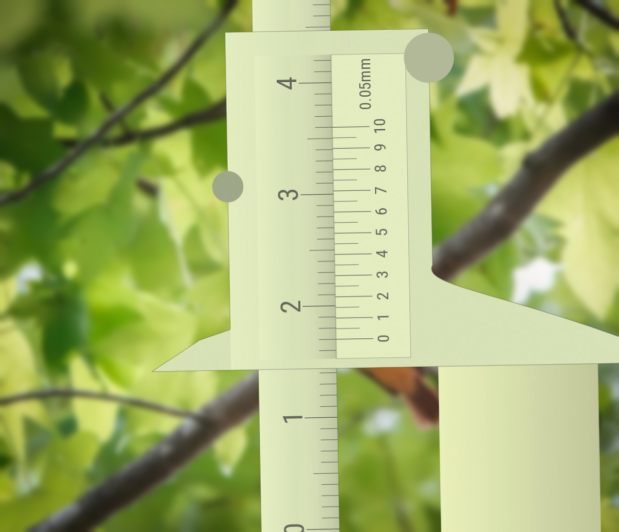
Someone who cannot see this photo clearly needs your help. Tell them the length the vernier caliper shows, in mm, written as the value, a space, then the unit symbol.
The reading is 17.0 mm
